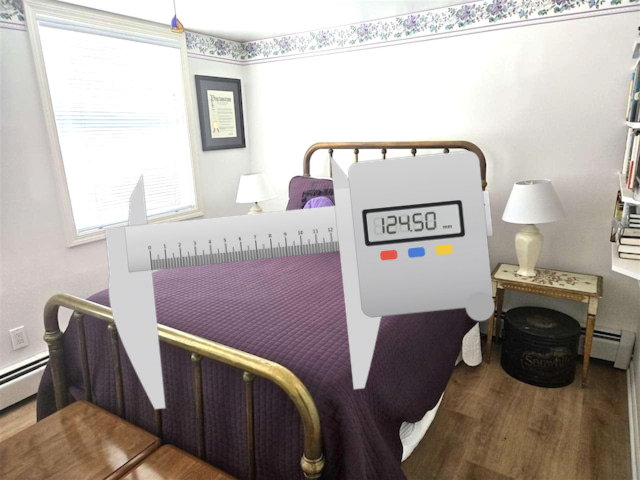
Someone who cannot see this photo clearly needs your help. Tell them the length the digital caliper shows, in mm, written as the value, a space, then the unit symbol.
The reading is 124.50 mm
